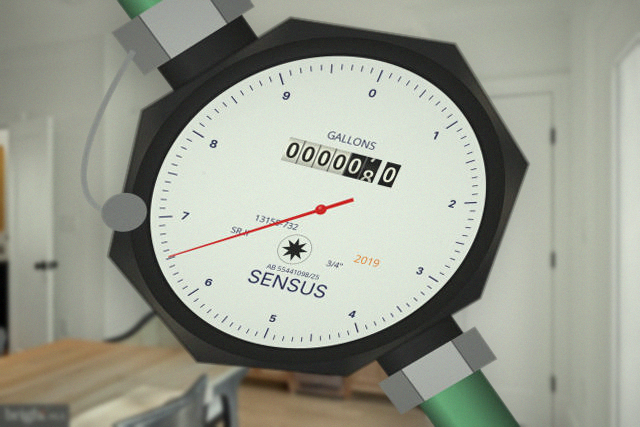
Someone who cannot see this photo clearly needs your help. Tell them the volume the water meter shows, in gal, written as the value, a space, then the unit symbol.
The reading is 76.5 gal
